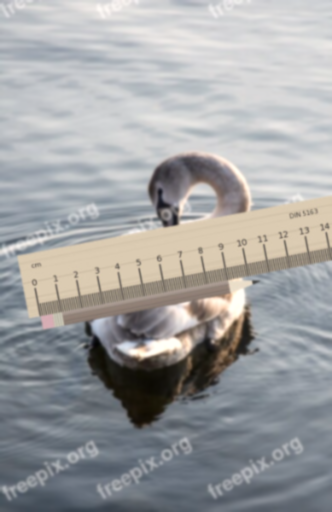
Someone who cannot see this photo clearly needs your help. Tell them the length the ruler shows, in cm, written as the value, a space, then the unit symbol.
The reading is 10.5 cm
